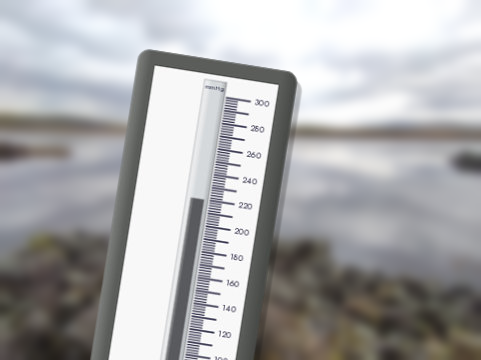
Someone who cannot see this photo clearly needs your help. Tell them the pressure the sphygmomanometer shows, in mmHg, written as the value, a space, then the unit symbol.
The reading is 220 mmHg
